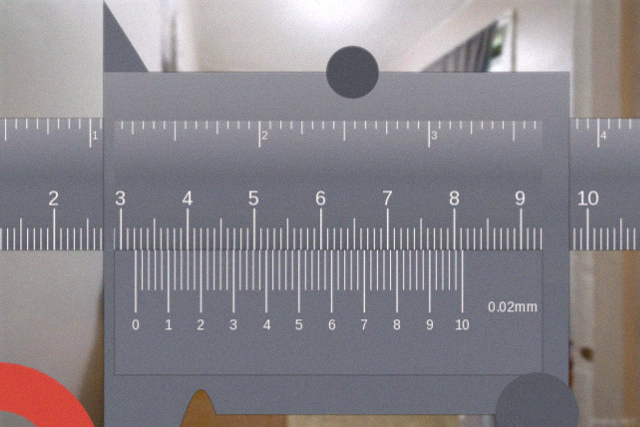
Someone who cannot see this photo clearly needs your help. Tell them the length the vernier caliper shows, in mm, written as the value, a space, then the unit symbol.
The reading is 32.2 mm
